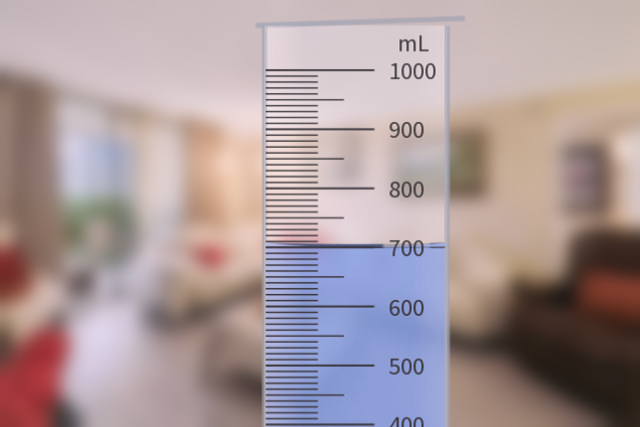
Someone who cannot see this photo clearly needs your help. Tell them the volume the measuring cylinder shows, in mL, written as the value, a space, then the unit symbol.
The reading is 700 mL
